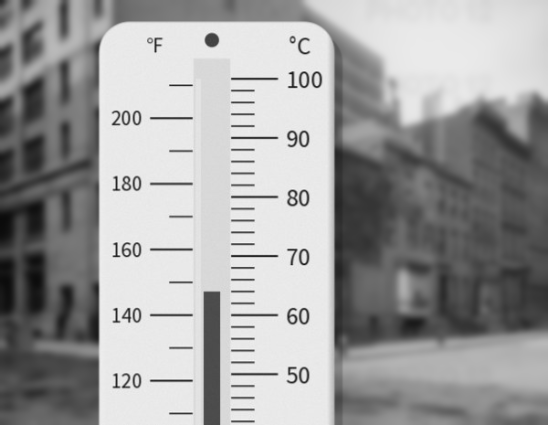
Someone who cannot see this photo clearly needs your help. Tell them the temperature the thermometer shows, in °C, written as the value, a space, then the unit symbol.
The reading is 64 °C
